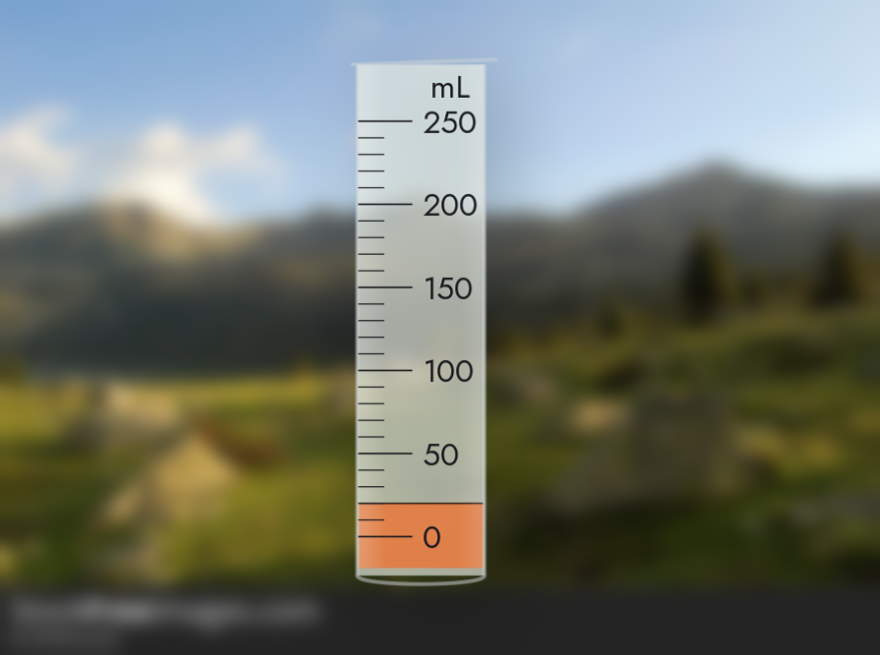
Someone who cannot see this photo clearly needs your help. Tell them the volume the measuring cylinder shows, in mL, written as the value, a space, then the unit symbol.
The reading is 20 mL
